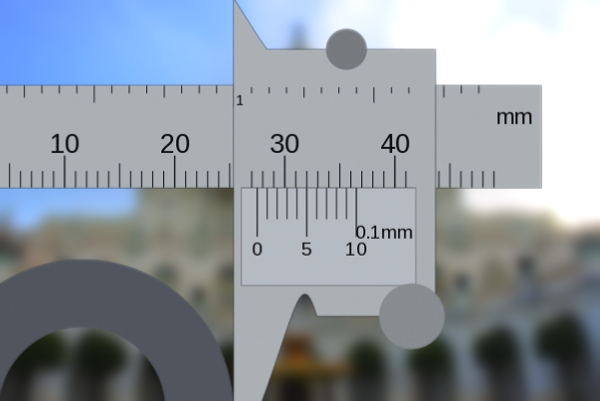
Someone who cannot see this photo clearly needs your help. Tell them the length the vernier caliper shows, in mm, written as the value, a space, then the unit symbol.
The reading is 27.5 mm
